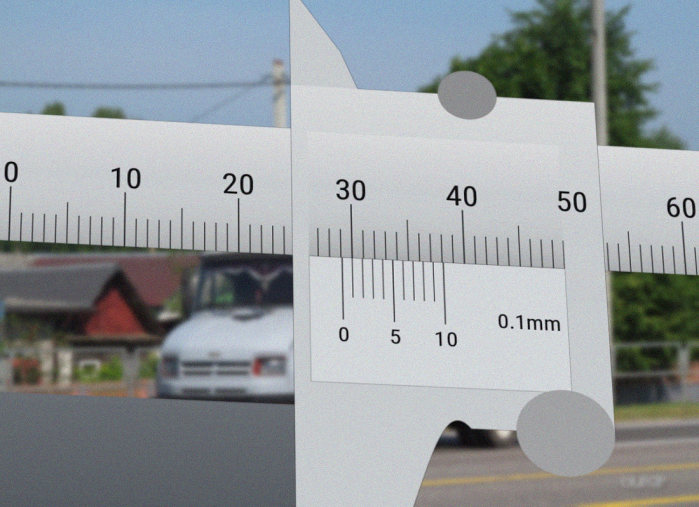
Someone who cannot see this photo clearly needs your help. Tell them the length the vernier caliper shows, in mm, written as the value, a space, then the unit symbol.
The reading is 29.1 mm
